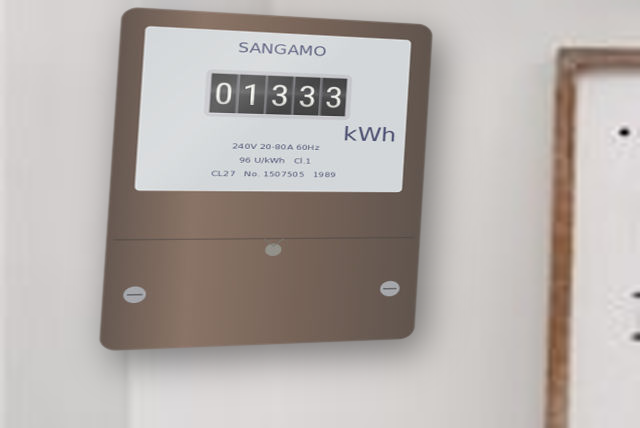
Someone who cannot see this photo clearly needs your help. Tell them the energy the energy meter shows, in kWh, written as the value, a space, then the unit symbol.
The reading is 1333 kWh
